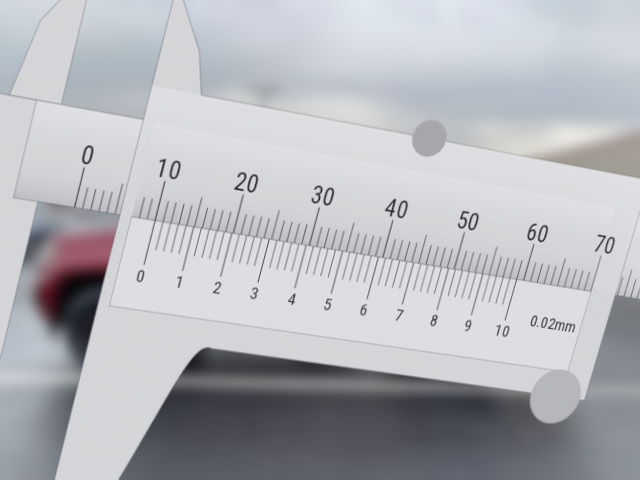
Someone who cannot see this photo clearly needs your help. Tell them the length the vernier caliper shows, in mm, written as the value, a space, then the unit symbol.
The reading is 10.0 mm
